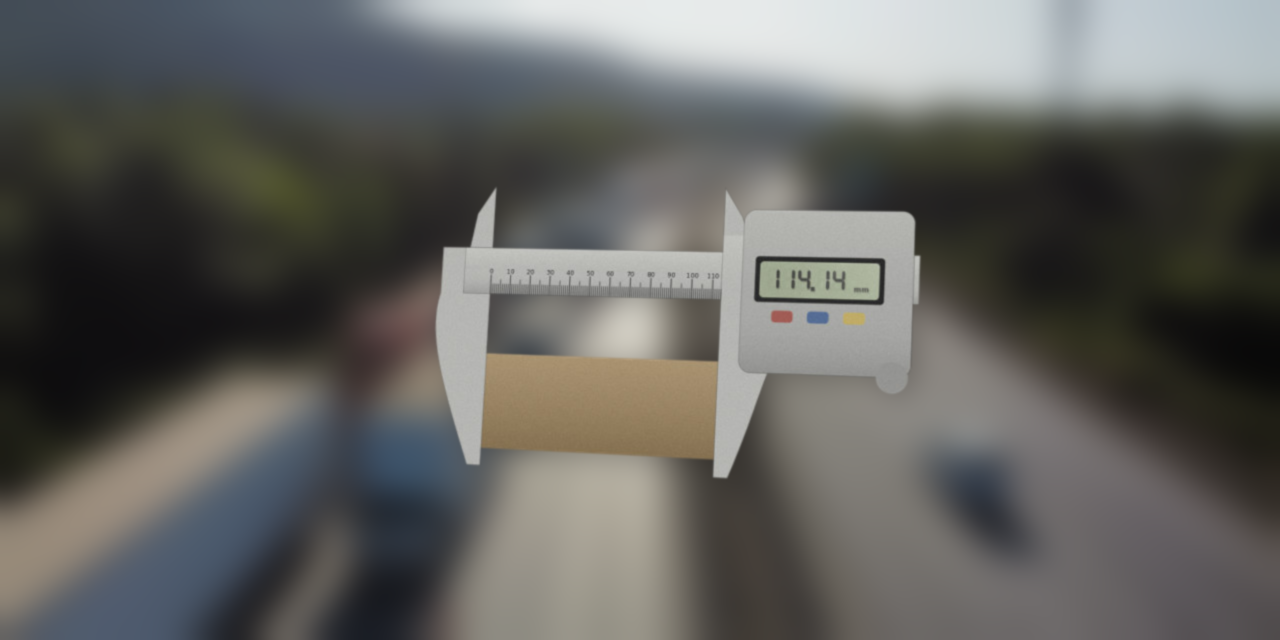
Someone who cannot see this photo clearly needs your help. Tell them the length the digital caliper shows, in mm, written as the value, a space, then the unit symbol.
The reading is 114.14 mm
